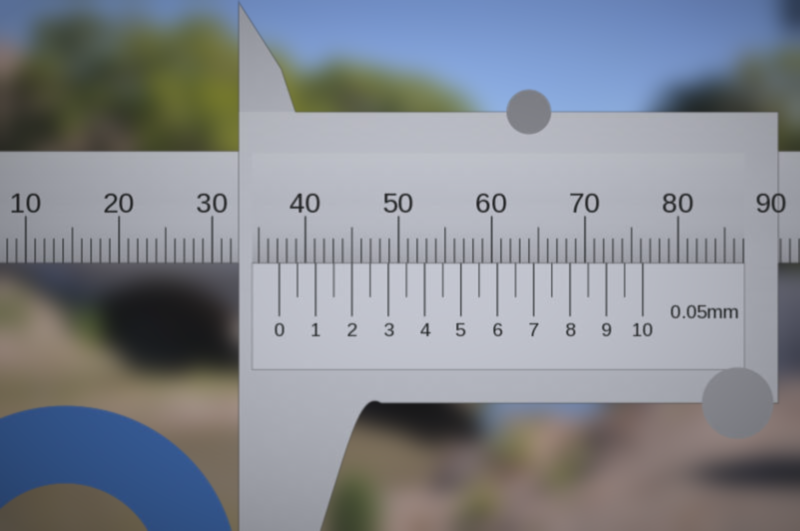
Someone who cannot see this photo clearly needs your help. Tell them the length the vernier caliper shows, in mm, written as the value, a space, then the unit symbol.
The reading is 37.2 mm
